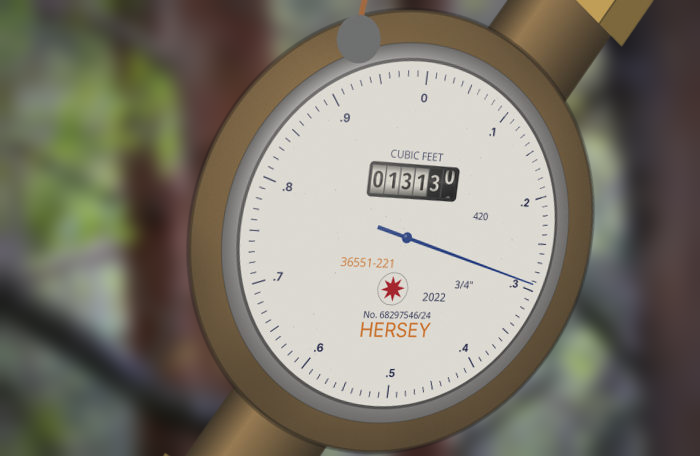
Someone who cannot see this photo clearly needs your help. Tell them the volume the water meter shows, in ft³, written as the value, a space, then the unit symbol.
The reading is 13130.29 ft³
